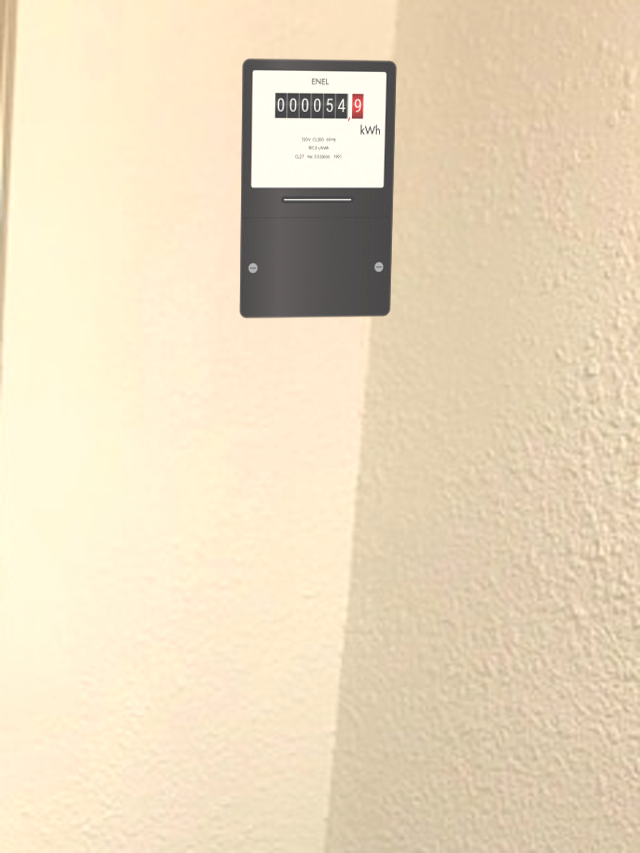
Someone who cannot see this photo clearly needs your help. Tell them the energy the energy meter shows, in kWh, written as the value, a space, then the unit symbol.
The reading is 54.9 kWh
